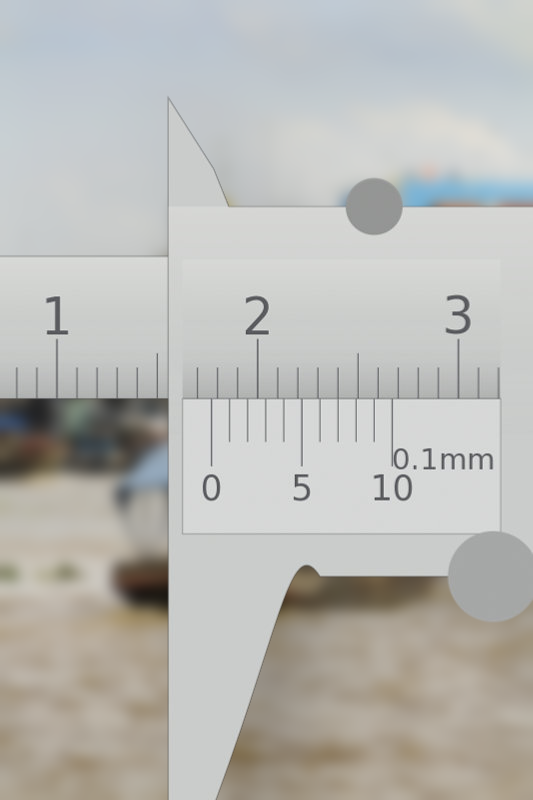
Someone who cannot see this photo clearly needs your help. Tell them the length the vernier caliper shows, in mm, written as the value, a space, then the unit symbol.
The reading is 17.7 mm
